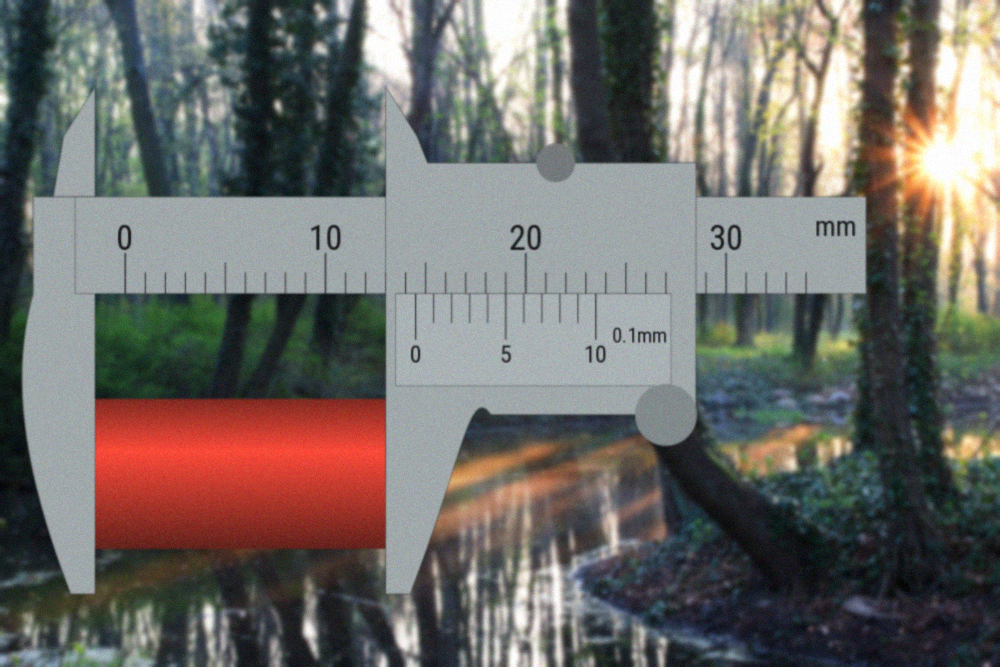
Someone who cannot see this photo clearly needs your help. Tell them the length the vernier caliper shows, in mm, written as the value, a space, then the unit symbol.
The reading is 14.5 mm
